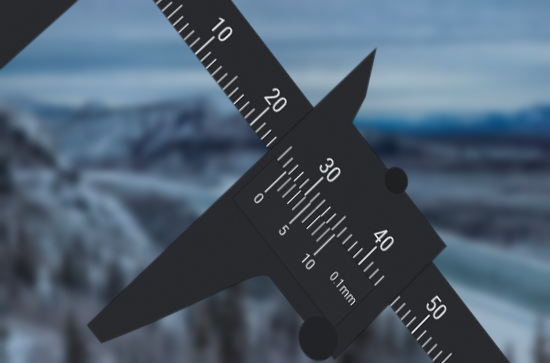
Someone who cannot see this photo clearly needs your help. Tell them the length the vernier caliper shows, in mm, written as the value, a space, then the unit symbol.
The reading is 26.6 mm
